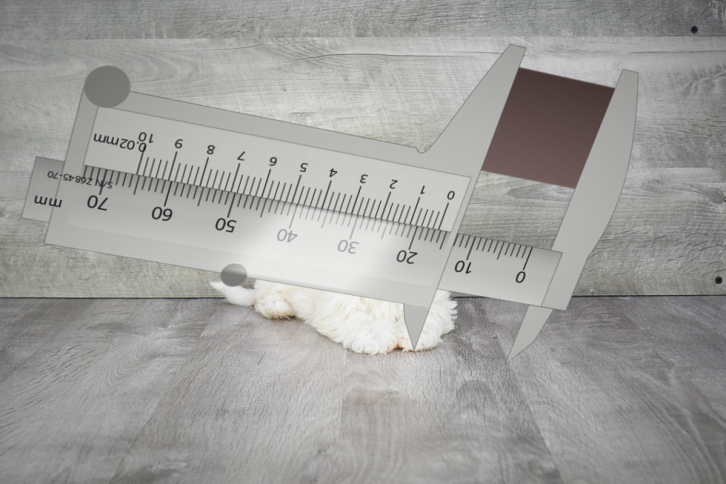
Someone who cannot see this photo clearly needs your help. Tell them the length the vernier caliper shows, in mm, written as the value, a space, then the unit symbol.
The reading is 16.4 mm
